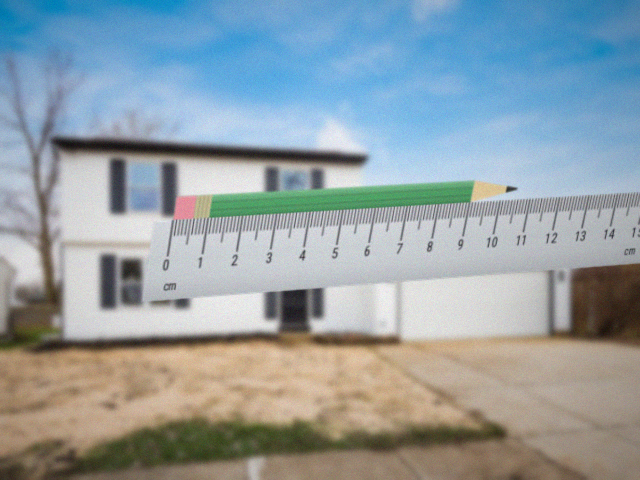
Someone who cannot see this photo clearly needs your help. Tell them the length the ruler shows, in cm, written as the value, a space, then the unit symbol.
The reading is 10.5 cm
